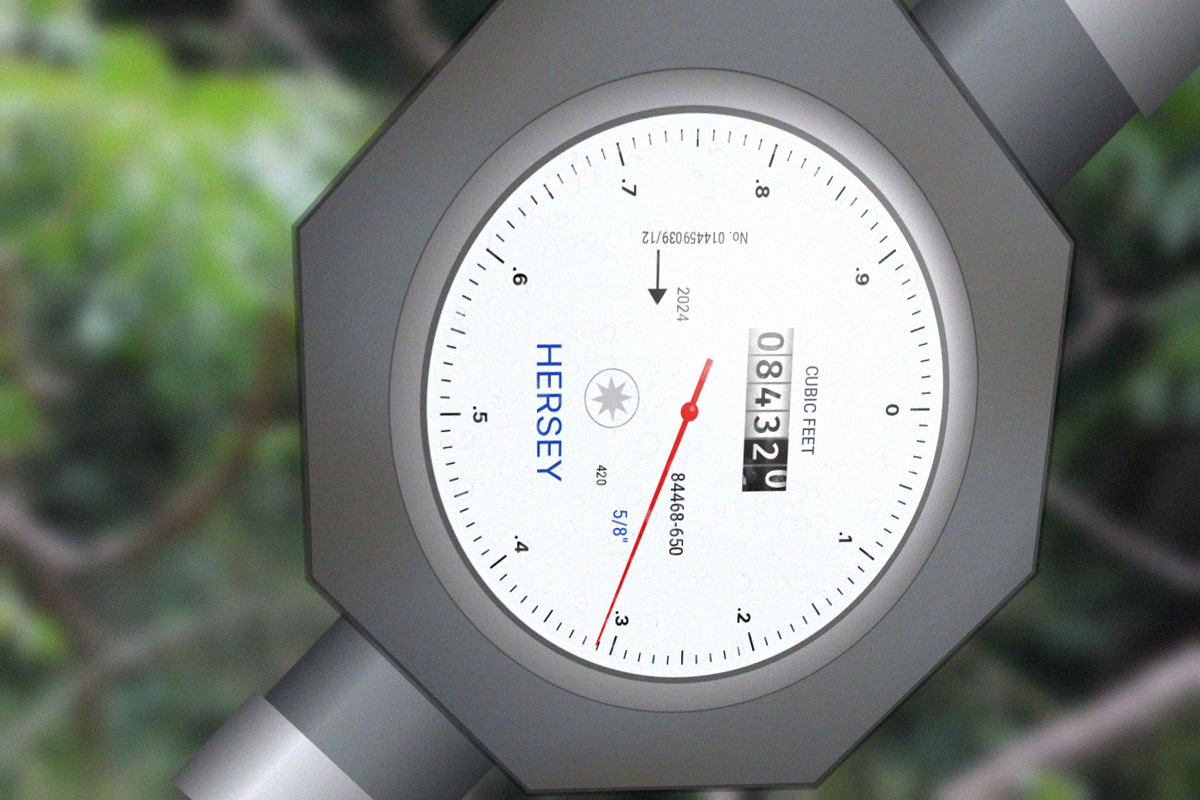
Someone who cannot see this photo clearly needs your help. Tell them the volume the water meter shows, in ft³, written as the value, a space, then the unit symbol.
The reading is 84320.31 ft³
